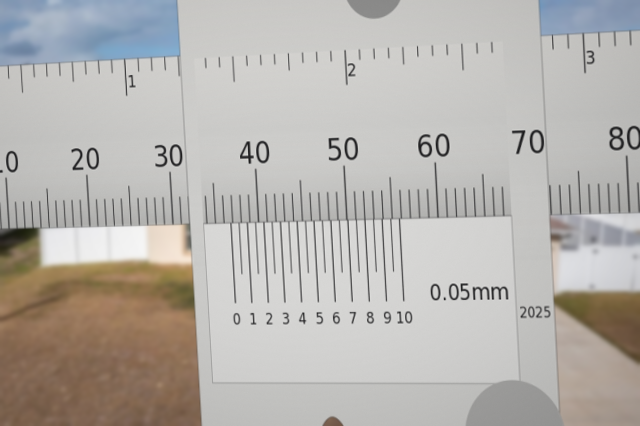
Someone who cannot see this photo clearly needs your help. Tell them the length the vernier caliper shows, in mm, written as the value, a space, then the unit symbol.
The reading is 36.8 mm
